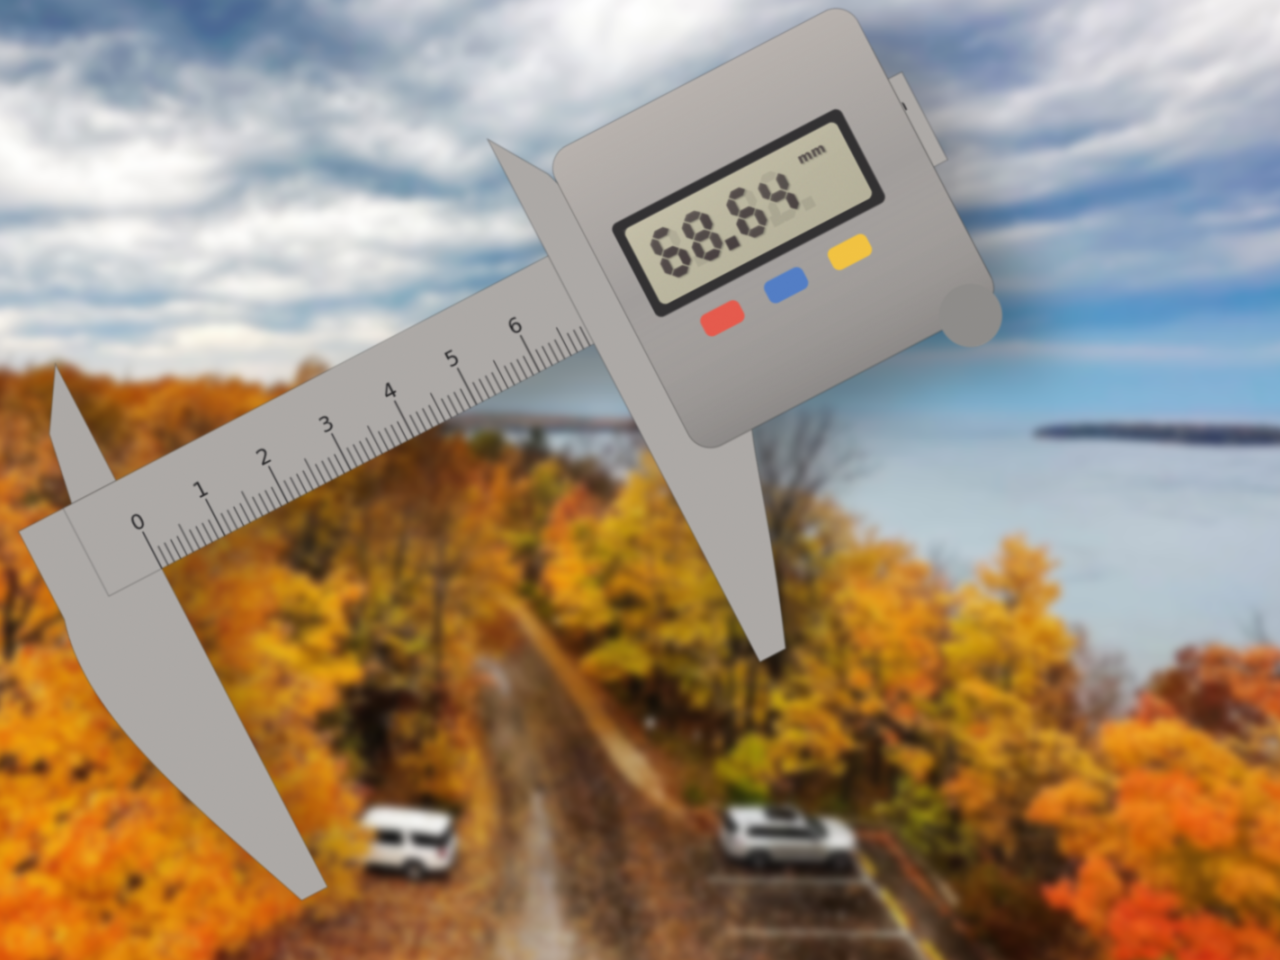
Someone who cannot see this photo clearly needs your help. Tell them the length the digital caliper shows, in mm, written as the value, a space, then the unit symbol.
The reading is 68.64 mm
